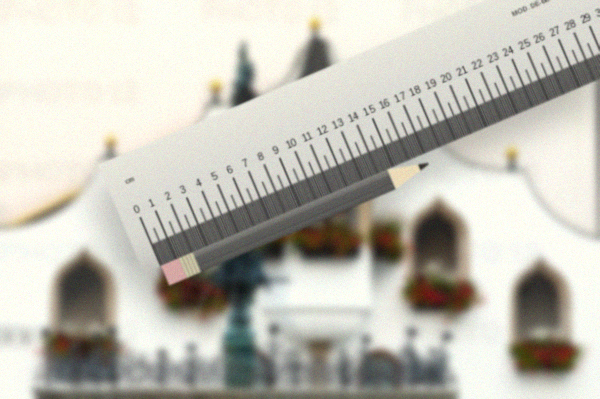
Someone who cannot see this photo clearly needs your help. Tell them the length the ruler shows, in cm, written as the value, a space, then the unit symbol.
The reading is 17 cm
